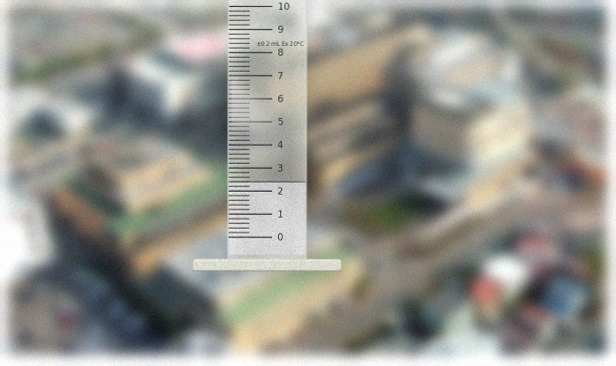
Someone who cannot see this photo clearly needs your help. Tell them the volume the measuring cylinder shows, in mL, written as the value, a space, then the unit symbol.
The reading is 2.4 mL
